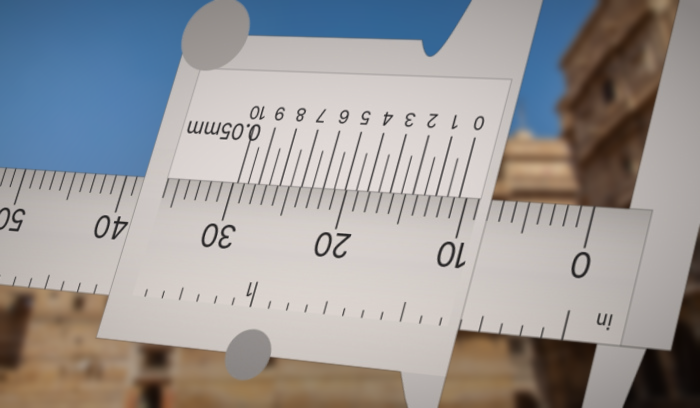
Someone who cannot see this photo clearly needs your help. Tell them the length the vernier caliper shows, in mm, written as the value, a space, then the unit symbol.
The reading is 10.6 mm
